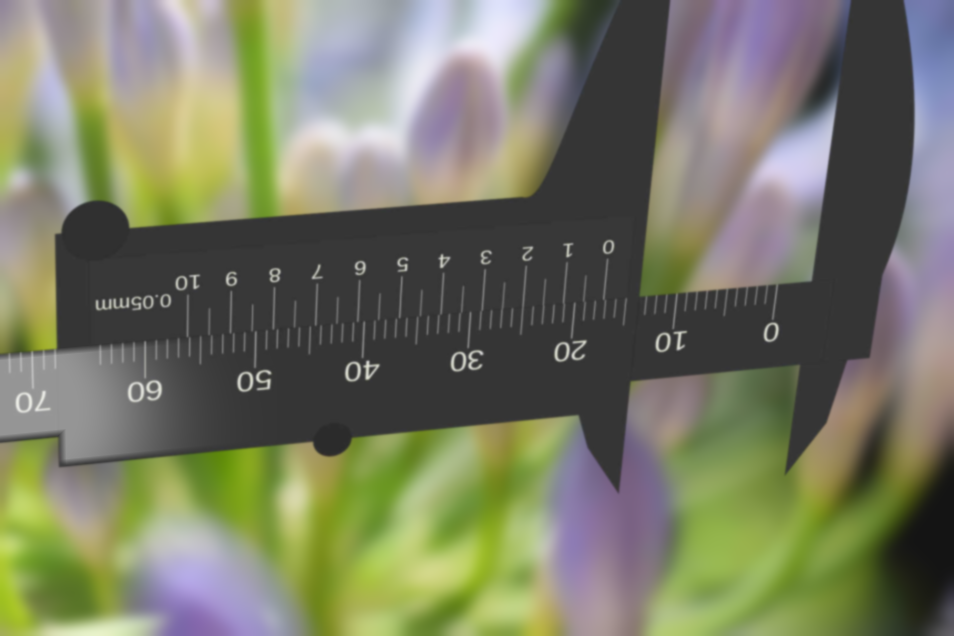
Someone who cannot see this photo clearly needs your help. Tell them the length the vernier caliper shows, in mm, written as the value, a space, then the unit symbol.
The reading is 17.2 mm
